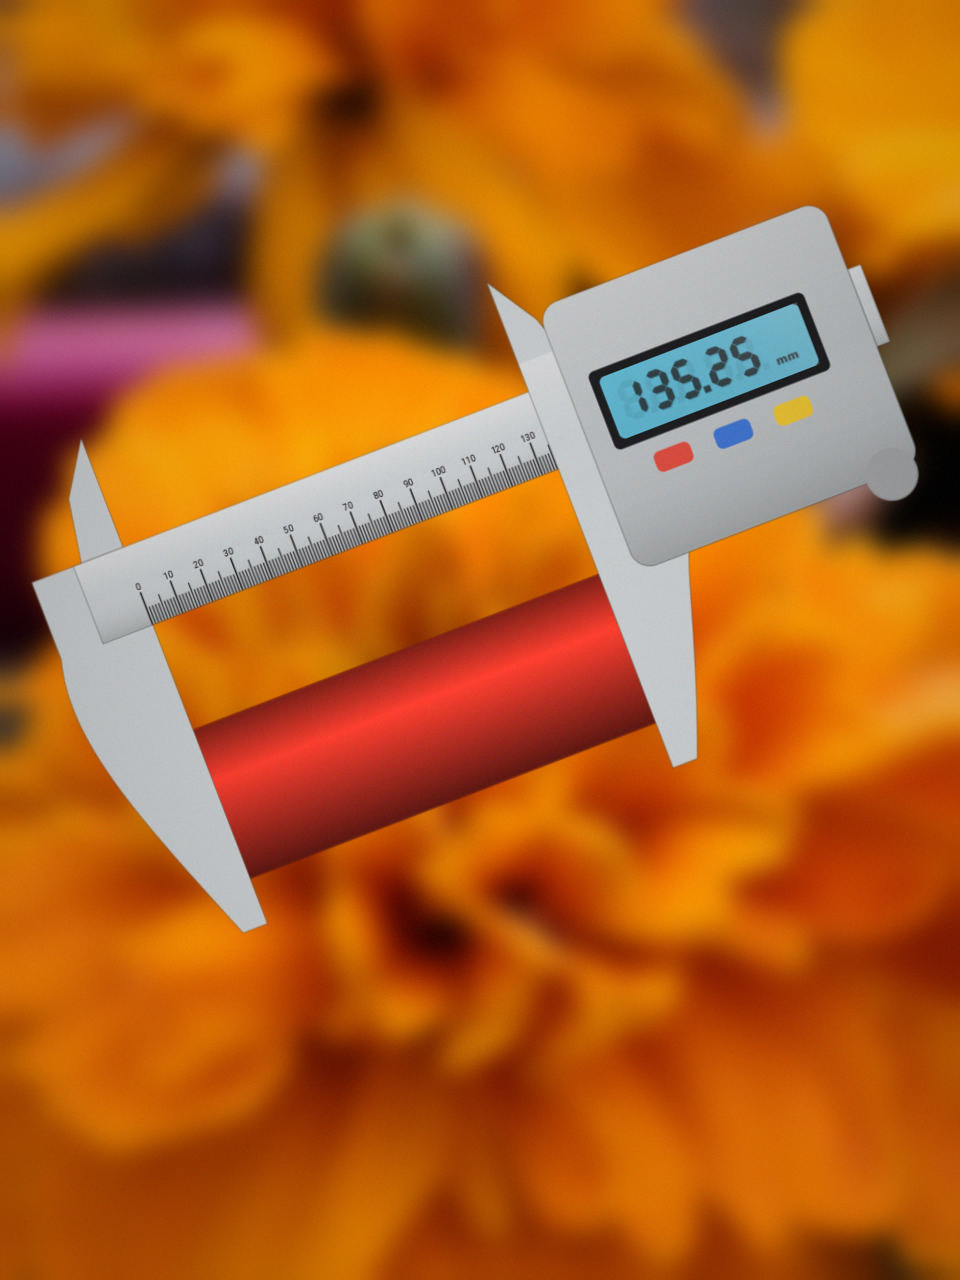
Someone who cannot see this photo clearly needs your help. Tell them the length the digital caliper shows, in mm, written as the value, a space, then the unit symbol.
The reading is 135.25 mm
